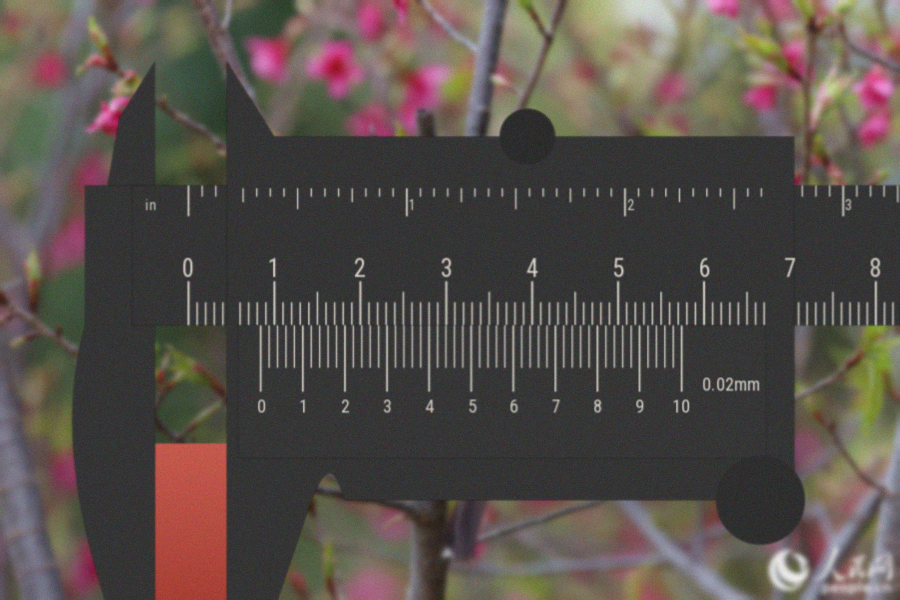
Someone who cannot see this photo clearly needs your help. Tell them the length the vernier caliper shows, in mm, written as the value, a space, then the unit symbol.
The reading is 8.4 mm
